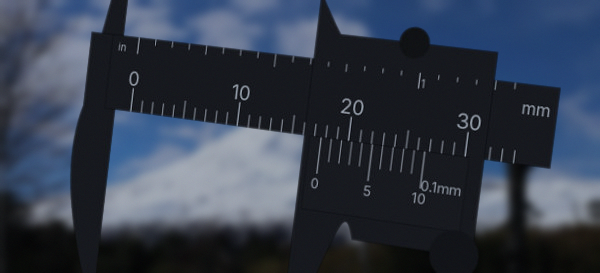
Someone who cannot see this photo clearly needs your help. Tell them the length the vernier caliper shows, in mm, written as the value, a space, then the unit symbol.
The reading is 17.6 mm
